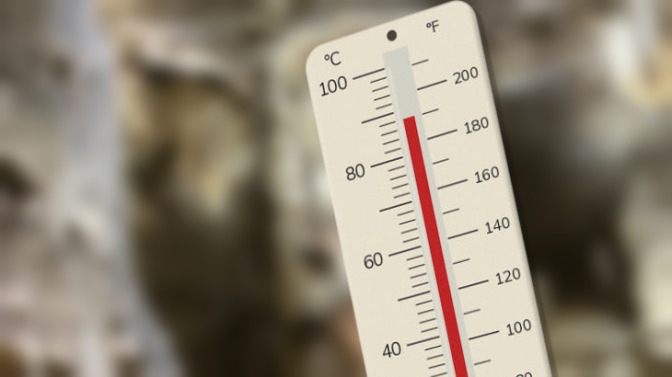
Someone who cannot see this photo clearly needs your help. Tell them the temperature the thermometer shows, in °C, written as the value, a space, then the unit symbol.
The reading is 88 °C
